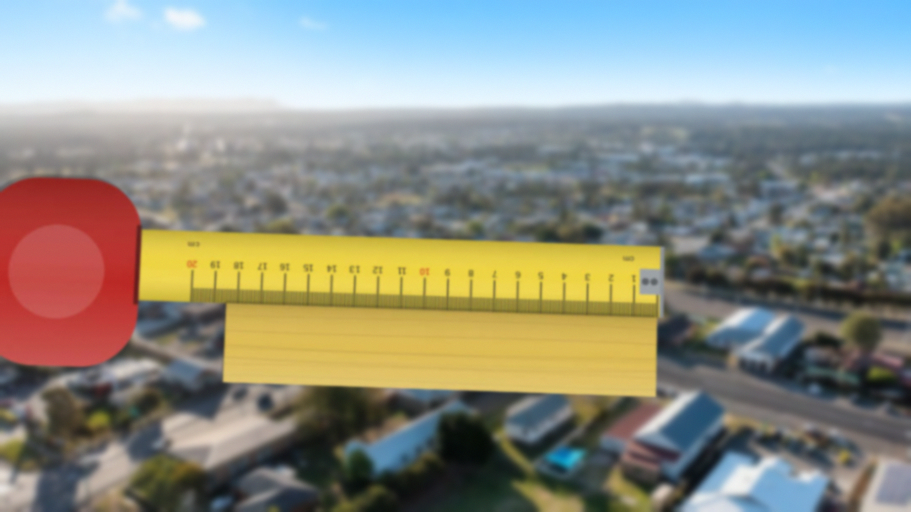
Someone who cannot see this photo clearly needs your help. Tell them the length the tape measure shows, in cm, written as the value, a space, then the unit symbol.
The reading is 18.5 cm
